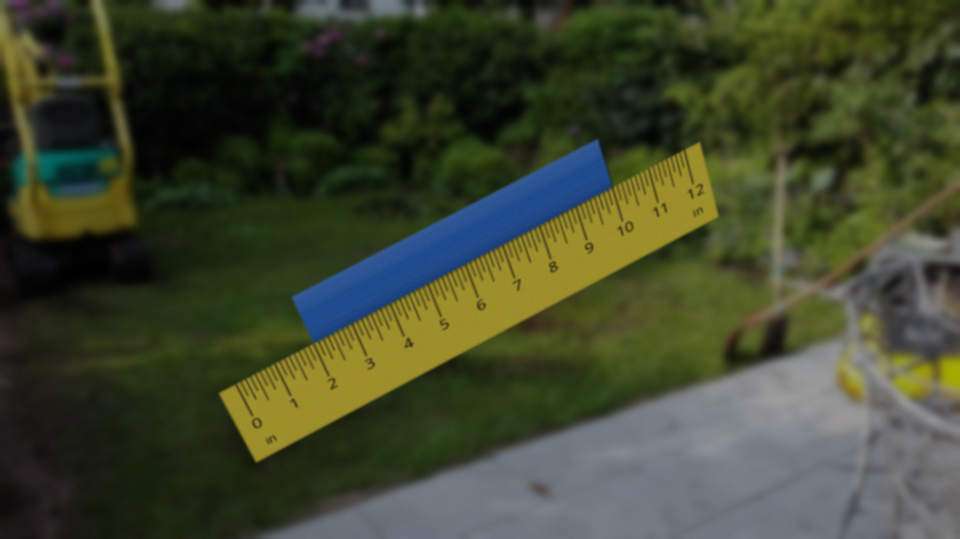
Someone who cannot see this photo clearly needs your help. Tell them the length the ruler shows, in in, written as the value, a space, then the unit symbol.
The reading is 8 in
